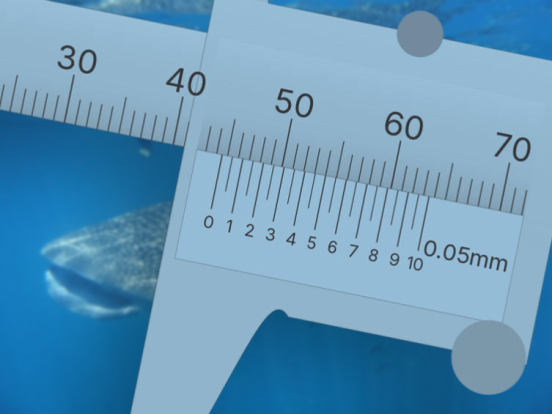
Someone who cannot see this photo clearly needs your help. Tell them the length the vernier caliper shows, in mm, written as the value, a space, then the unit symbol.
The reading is 44.5 mm
